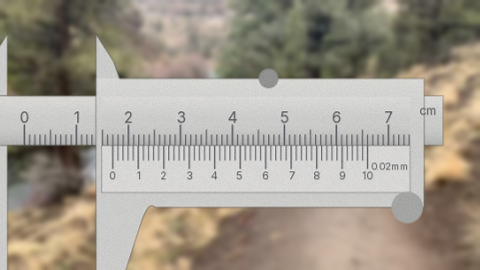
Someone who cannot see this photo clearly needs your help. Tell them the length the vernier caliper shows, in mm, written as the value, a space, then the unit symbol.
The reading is 17.0 mm
